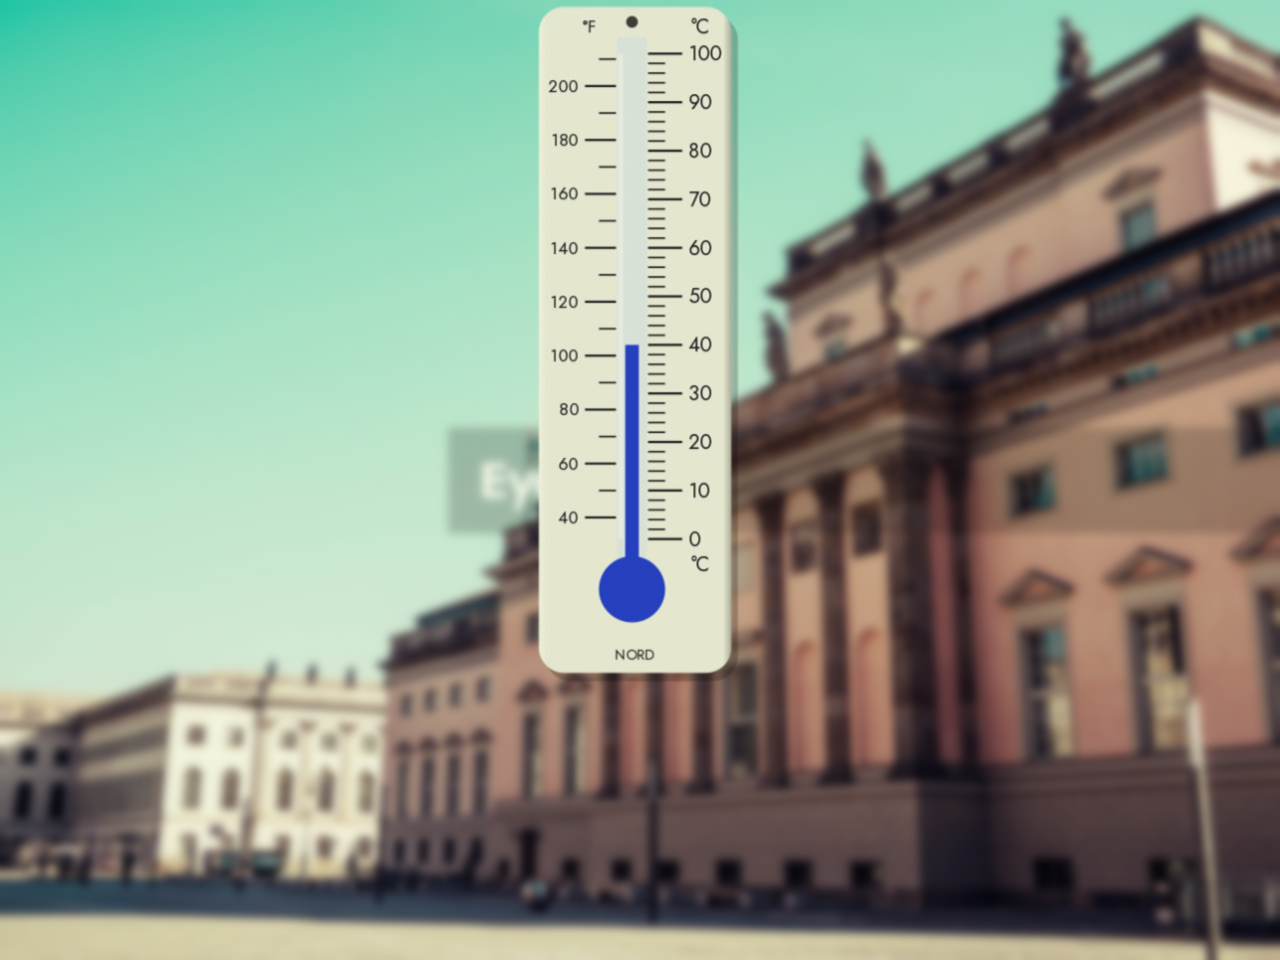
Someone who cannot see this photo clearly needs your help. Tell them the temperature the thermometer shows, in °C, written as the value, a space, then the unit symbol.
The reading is 40 °C
